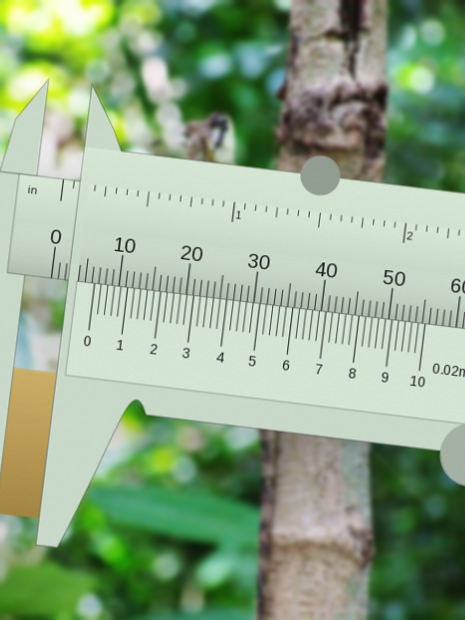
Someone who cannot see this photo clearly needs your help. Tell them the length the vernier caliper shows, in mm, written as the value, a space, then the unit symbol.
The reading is 6.4 mm
